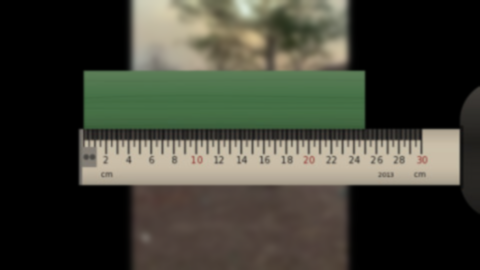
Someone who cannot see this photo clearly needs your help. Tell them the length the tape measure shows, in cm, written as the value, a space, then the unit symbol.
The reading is 25 cm
